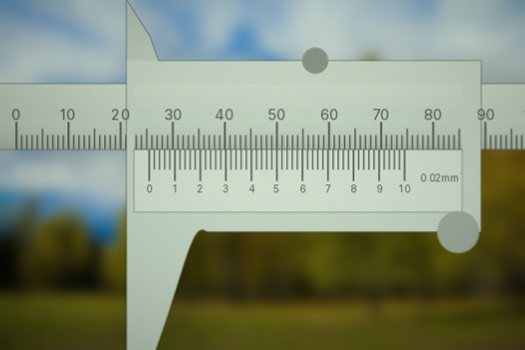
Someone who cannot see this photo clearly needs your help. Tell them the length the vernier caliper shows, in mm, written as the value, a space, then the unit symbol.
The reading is 25.5 mm
